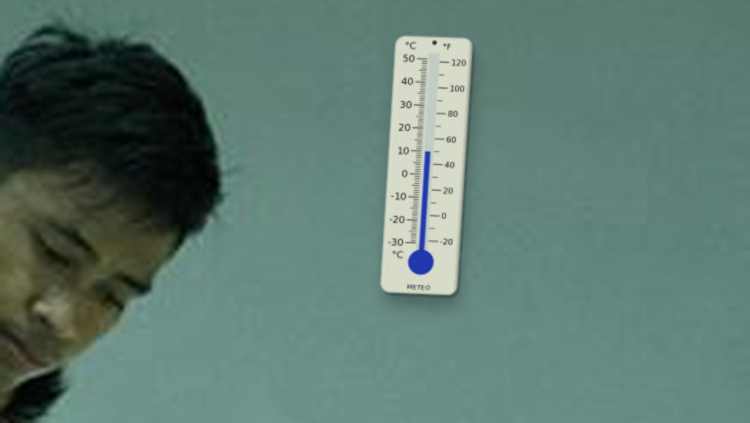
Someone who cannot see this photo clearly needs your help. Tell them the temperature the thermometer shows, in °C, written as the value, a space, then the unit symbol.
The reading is 10 °C
